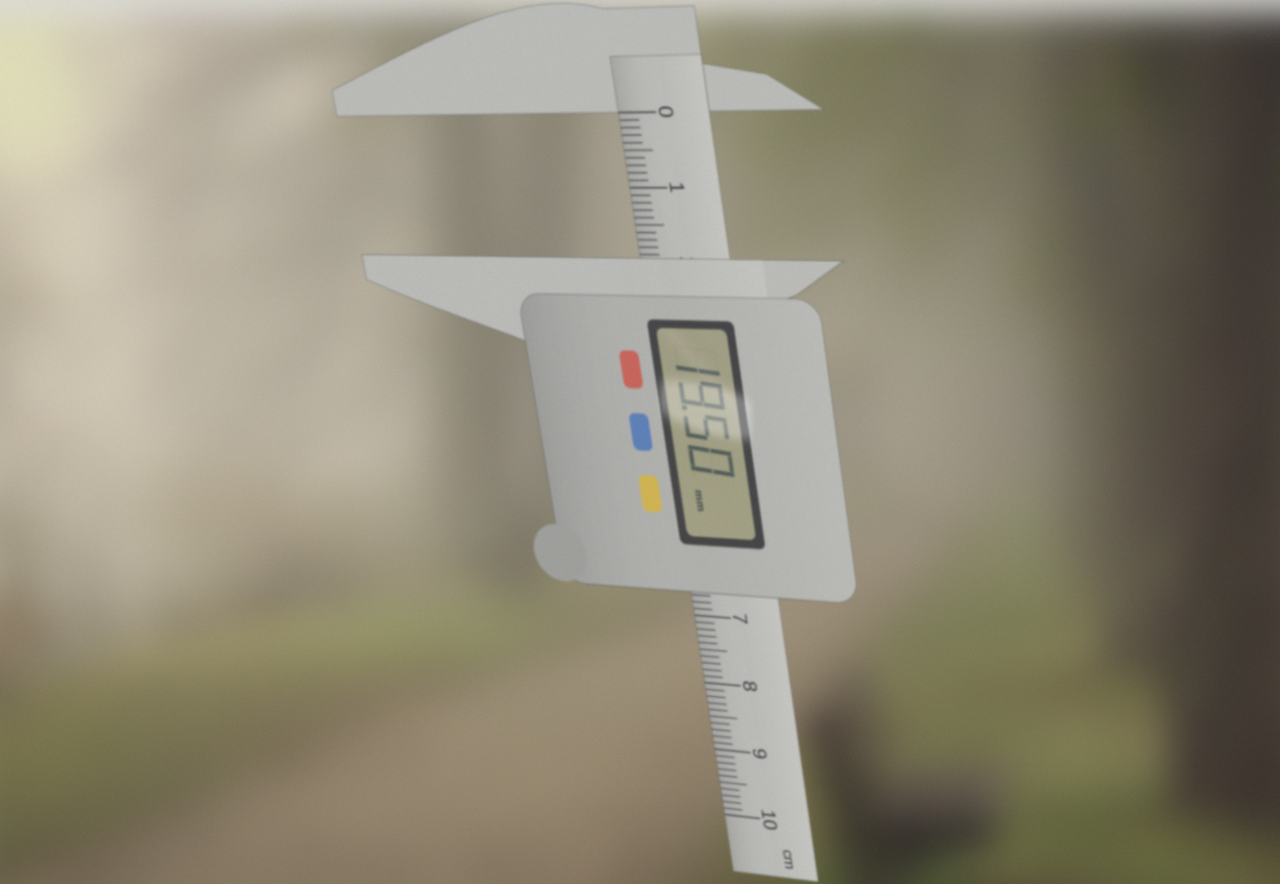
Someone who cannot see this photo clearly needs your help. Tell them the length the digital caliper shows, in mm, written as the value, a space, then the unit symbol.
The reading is 19.50 mm
